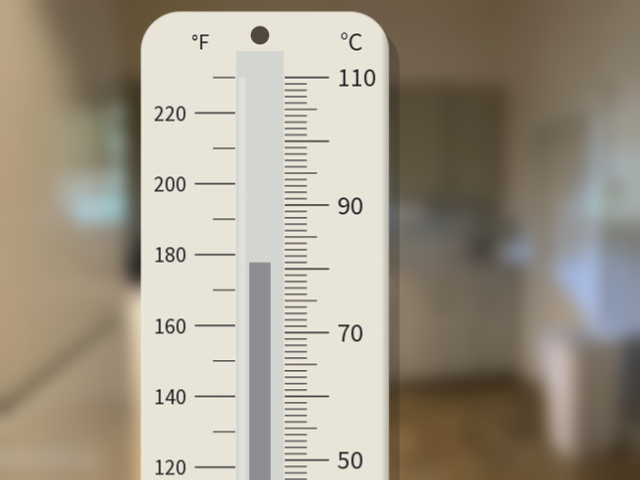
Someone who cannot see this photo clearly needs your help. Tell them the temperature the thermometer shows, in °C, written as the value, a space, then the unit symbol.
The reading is 81 °C
